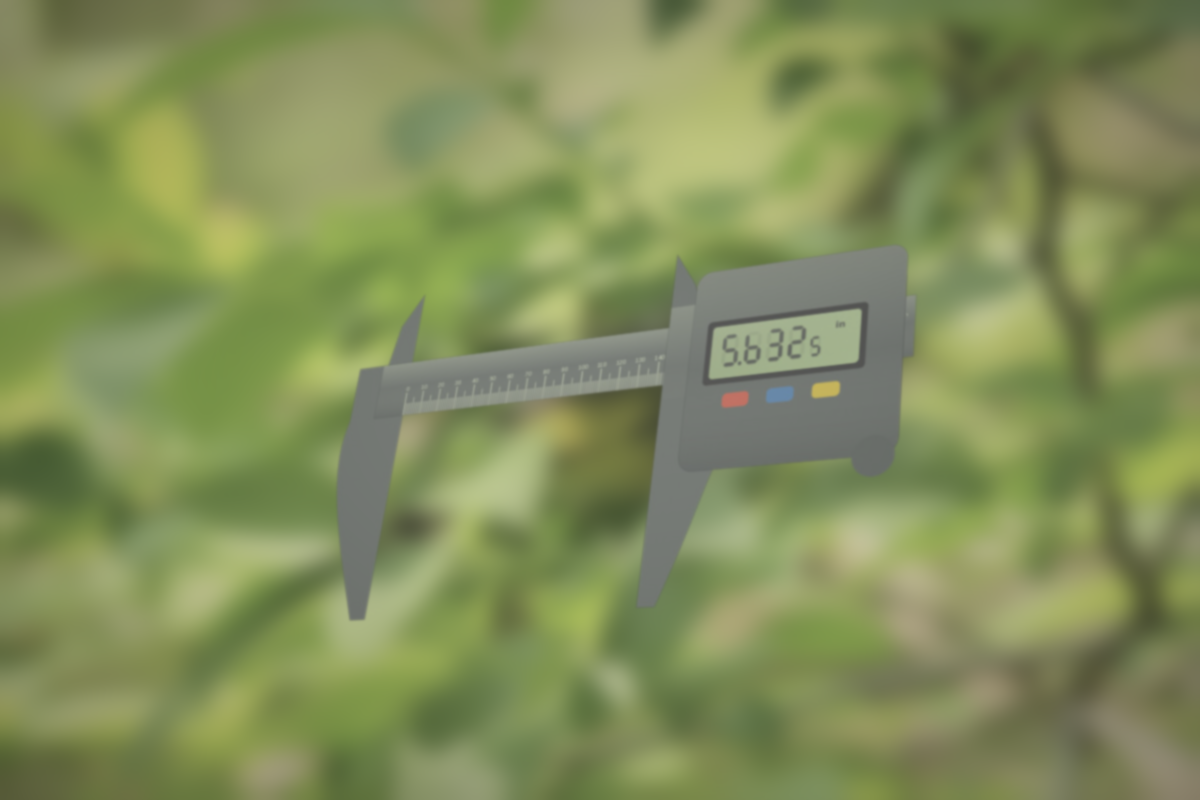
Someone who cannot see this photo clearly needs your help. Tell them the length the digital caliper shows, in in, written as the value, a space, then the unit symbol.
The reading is 5.6325 in
